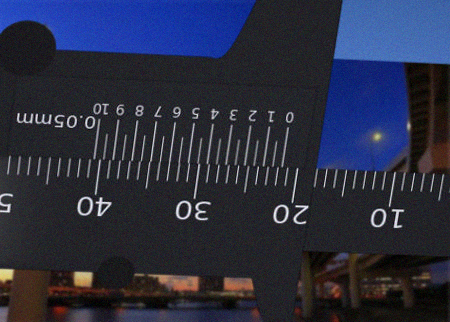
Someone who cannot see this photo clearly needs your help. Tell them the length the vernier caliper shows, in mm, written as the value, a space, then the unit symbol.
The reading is 21.6 mm
